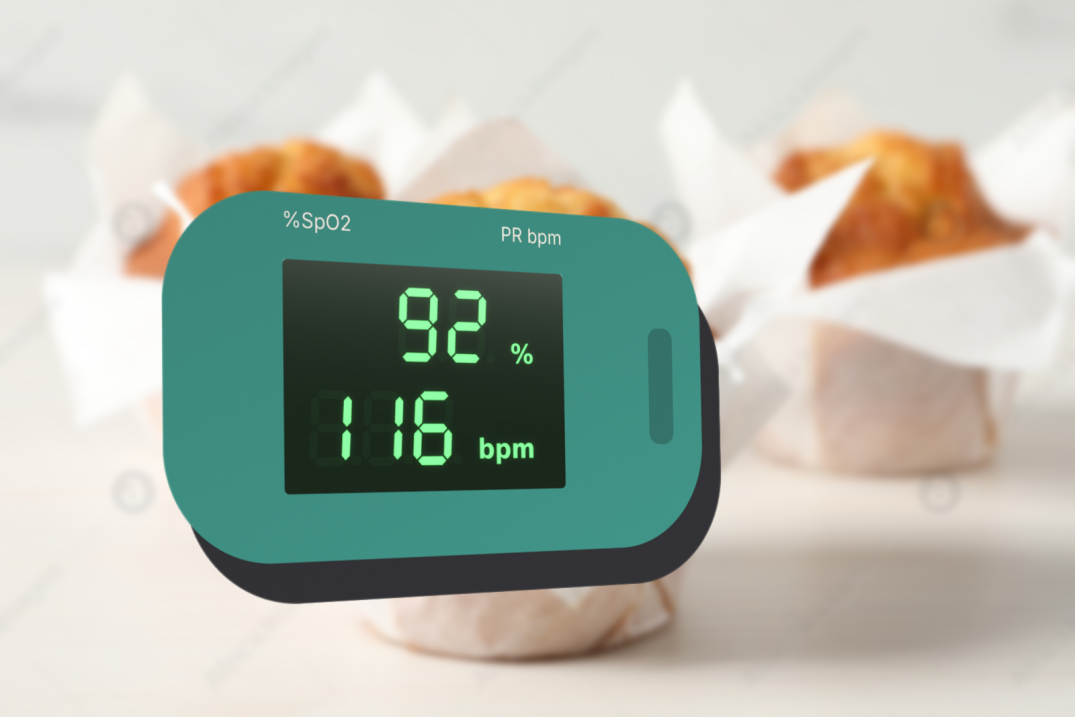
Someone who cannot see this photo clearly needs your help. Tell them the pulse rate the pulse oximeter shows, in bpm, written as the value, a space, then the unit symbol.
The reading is 116 bpm
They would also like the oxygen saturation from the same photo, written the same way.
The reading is 92 %
